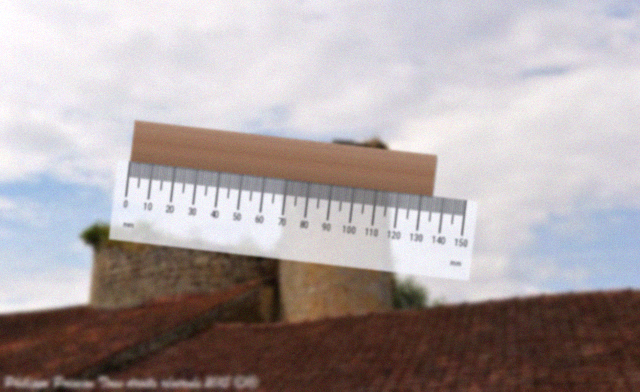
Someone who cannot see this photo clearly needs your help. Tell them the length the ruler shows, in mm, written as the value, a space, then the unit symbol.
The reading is 135 mm
